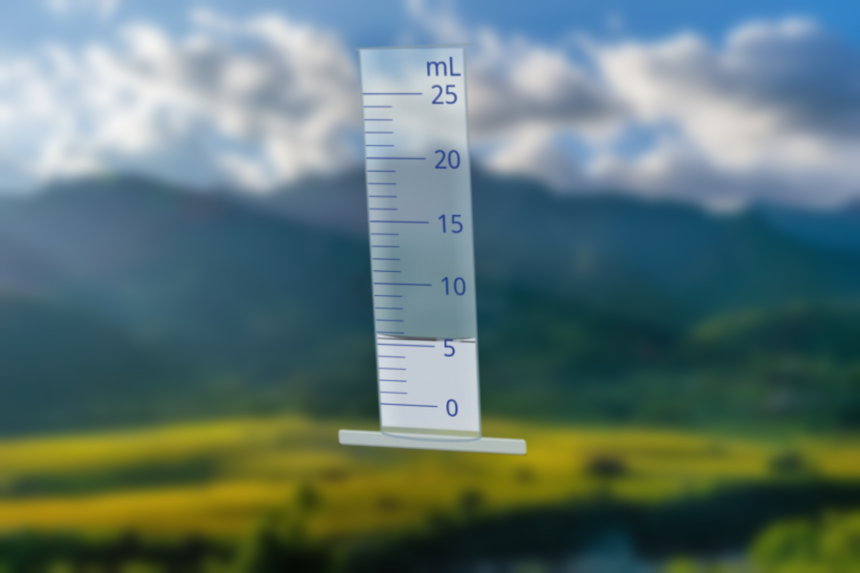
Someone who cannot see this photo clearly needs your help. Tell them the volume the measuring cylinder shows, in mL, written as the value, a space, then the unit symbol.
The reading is 5.5 mL
